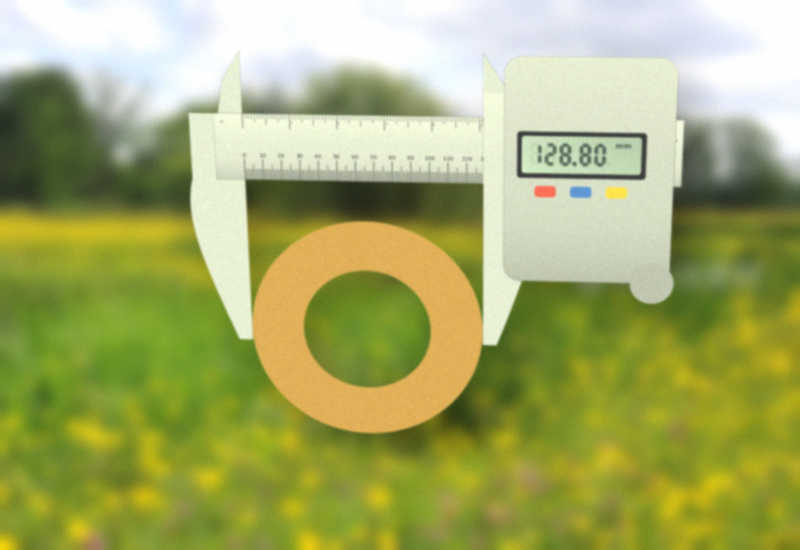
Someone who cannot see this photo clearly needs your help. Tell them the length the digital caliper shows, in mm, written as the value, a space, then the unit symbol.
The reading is 128.80 mm
